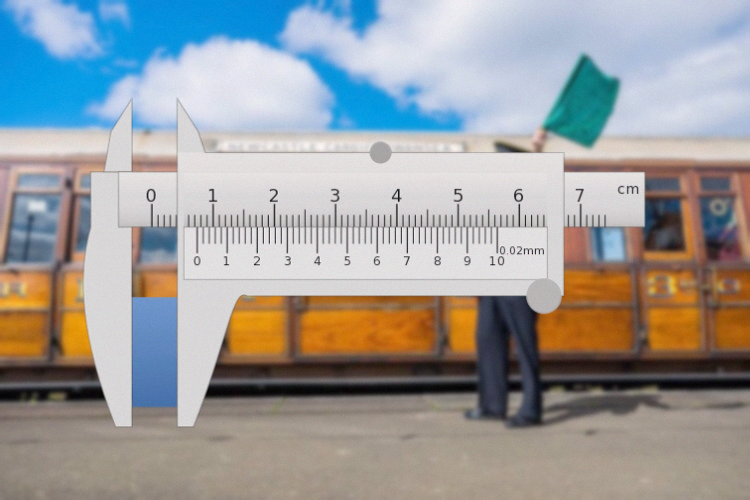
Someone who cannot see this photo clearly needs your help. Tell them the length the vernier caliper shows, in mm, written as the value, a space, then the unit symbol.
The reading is 7.4 mm
